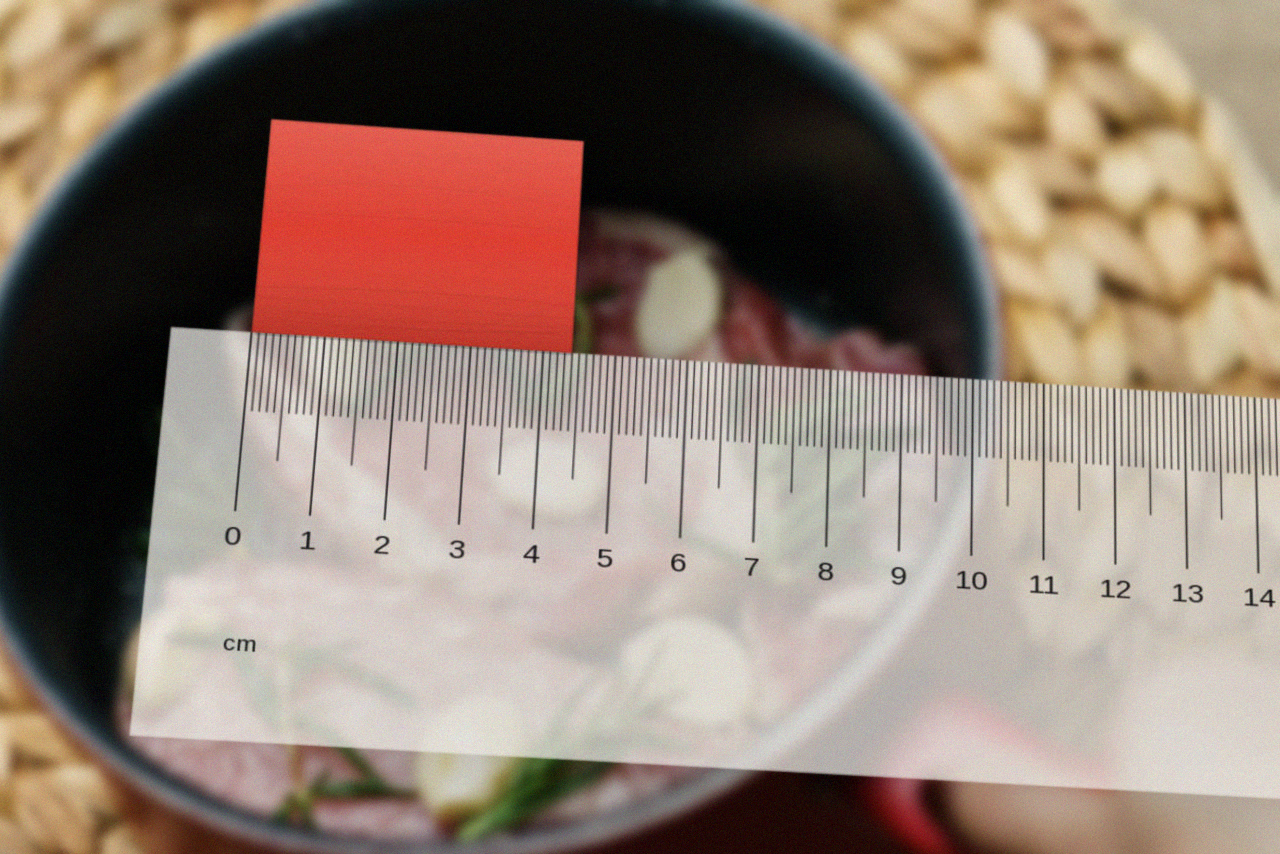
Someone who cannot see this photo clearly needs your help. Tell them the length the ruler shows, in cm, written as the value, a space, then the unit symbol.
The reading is 4.4 cm
